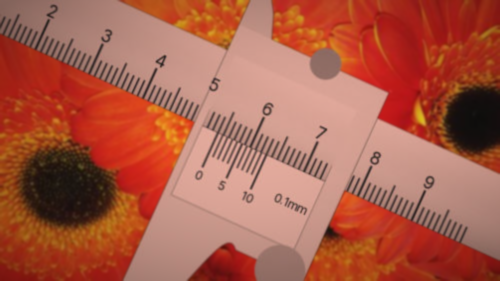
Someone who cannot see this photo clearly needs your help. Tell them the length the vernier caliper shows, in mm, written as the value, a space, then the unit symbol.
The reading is 54.0 mm
